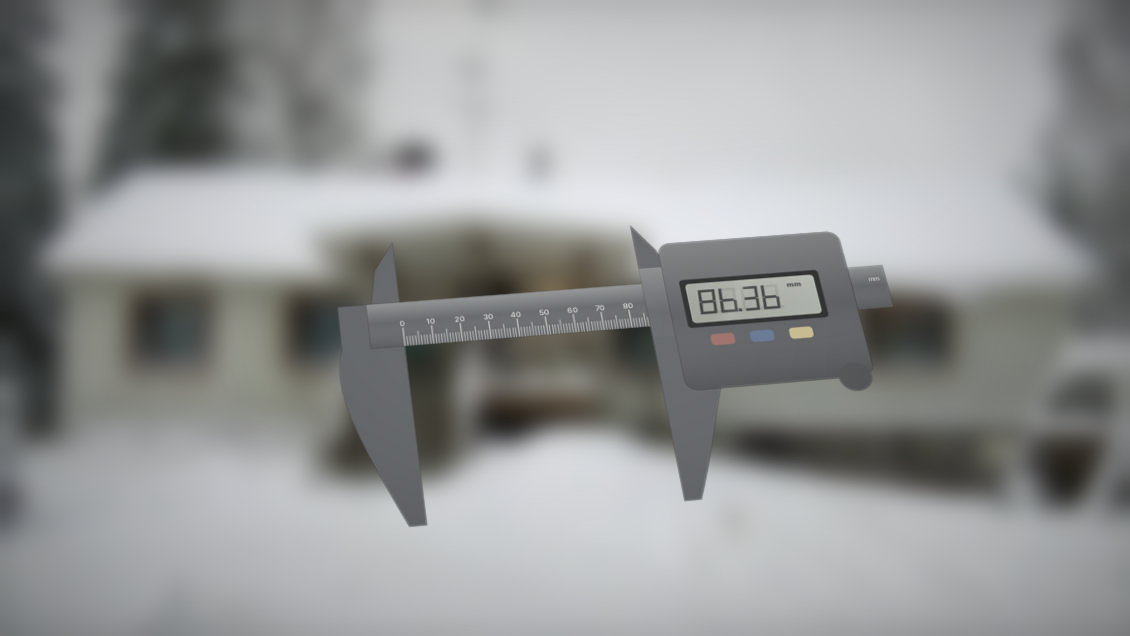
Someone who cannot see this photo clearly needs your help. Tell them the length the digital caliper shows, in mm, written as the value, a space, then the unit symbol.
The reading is 86.36 mm
